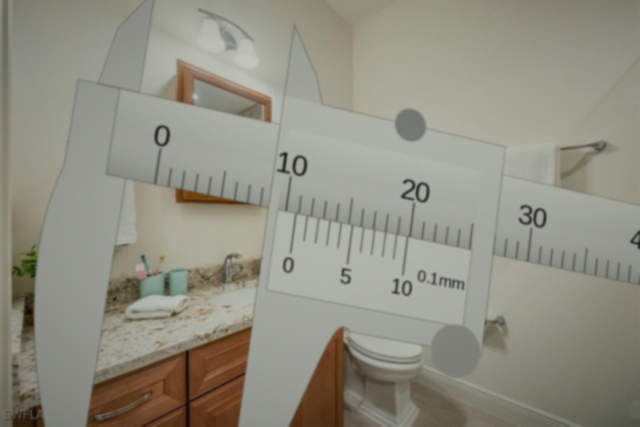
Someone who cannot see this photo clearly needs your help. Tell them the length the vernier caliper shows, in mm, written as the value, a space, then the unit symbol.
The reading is 10.8 mm
